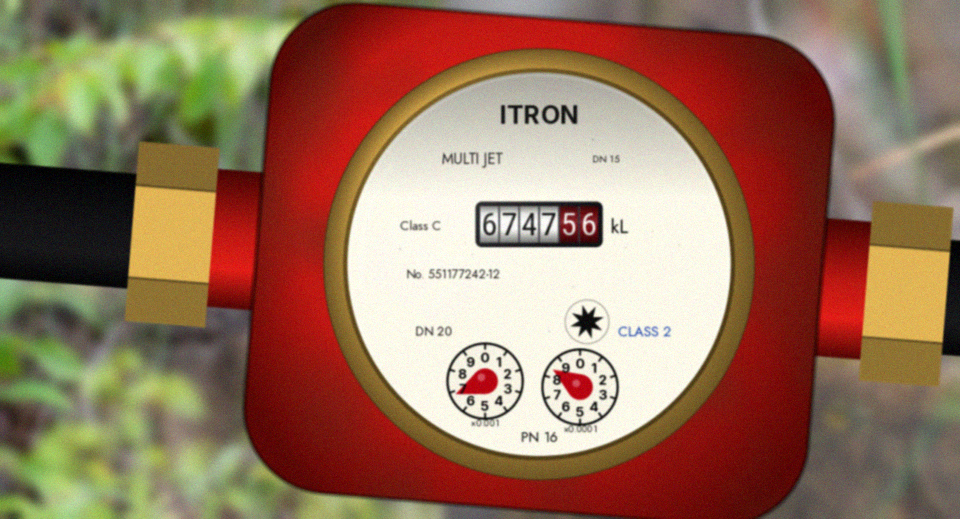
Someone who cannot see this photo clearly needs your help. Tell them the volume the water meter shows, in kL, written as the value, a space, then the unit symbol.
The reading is 6747.5668 kL
